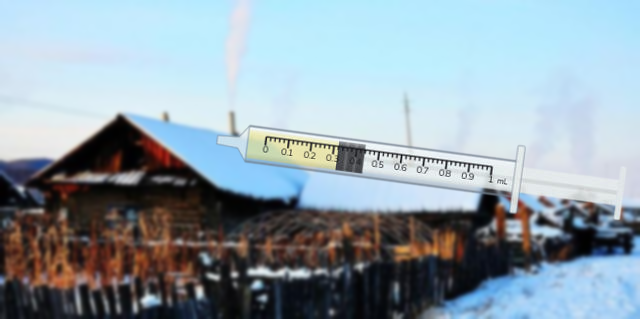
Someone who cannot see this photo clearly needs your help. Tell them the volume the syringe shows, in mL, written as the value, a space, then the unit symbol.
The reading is 0.32 mL
